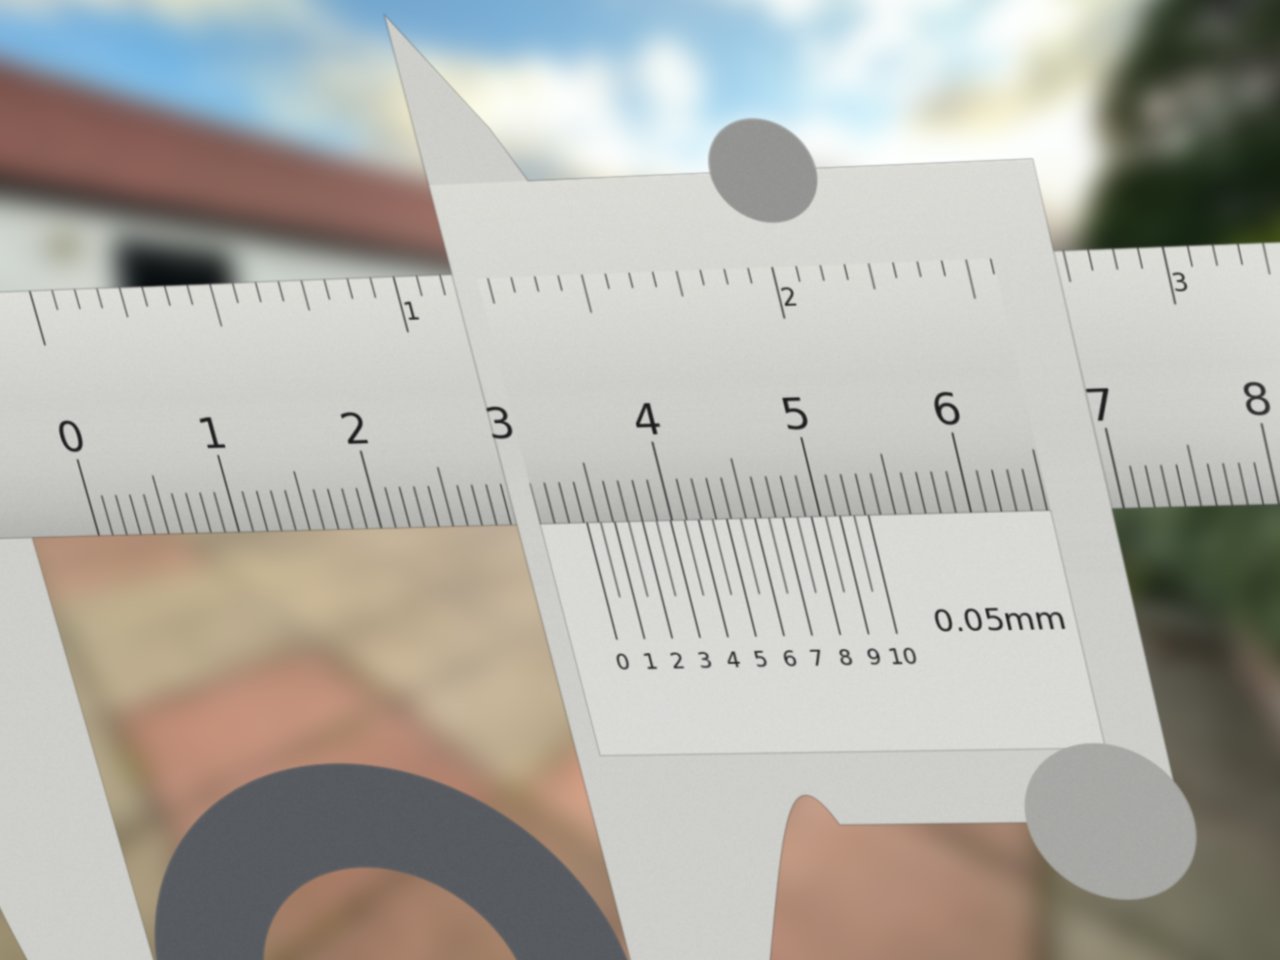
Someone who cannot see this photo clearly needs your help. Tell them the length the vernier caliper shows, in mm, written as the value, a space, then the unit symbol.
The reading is 34.2 mm
